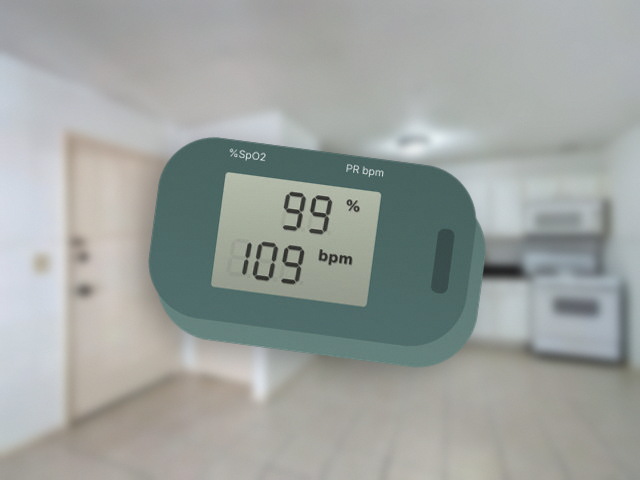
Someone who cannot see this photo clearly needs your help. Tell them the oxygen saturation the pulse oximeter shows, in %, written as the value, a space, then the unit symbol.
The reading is 99 %
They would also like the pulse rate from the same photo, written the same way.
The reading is 109 bpm
